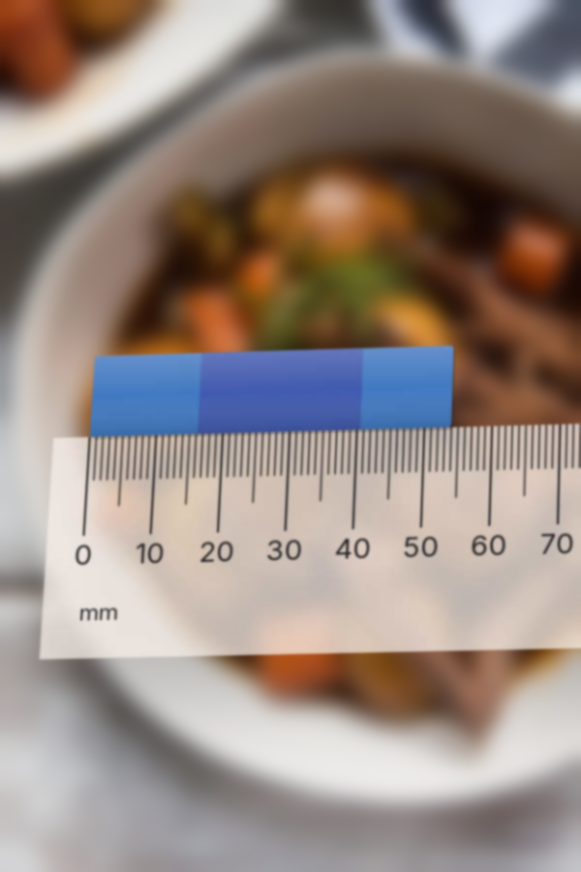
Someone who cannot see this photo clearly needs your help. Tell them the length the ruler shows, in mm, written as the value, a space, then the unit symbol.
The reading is 54 mm
